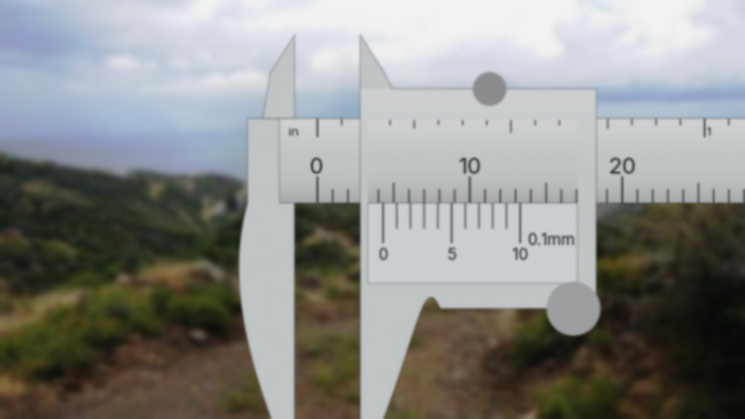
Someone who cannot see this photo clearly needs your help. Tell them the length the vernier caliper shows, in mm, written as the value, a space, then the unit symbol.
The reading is 4.3 mm
